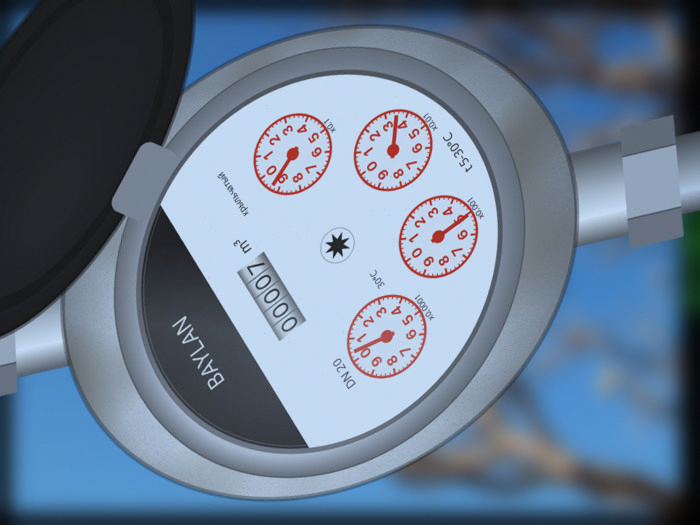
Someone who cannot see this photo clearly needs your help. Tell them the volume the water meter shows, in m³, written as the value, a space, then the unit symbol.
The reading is 6.9350 m³
